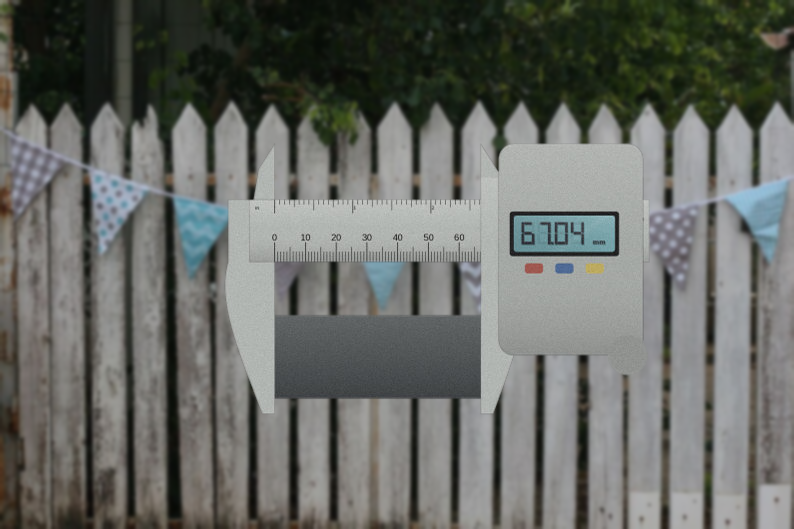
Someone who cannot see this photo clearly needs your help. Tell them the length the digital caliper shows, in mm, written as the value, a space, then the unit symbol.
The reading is 67.04 mm
